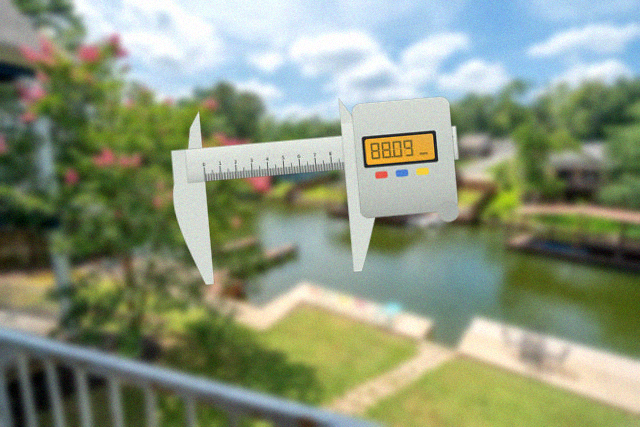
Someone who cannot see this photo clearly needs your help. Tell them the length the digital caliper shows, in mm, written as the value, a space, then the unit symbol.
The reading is 88.09 mm
